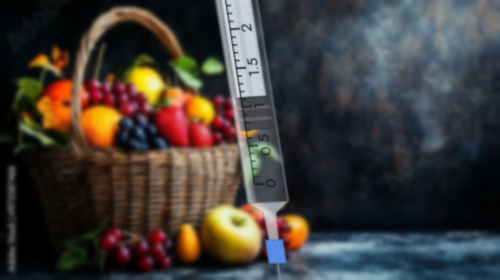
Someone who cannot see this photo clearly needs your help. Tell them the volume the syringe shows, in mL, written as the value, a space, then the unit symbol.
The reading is 0.7 mL
